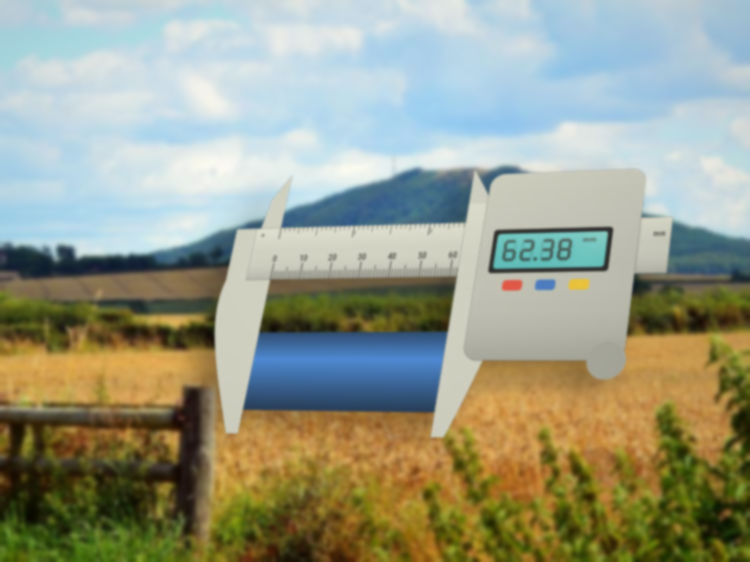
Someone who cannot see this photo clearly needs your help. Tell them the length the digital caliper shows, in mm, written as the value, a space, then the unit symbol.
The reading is 62.38 mm
